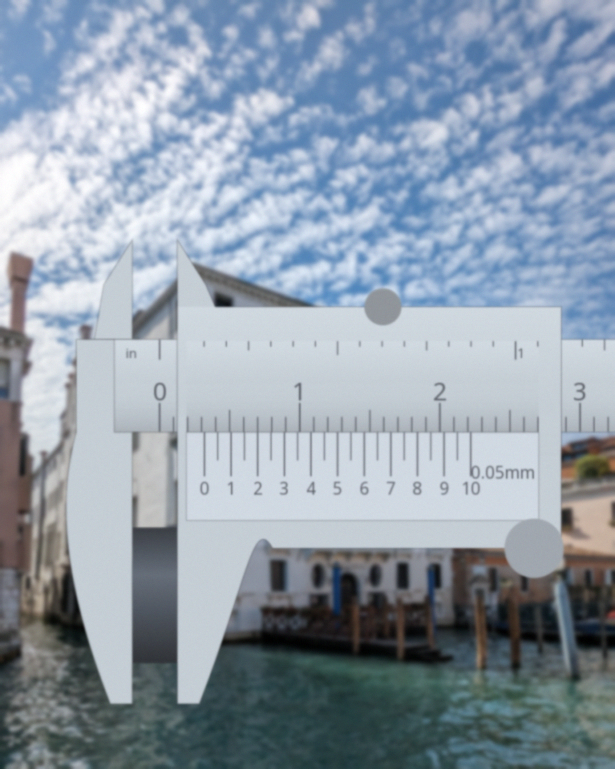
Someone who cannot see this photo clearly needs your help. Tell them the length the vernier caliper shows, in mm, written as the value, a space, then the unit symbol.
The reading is 3.2 mm
